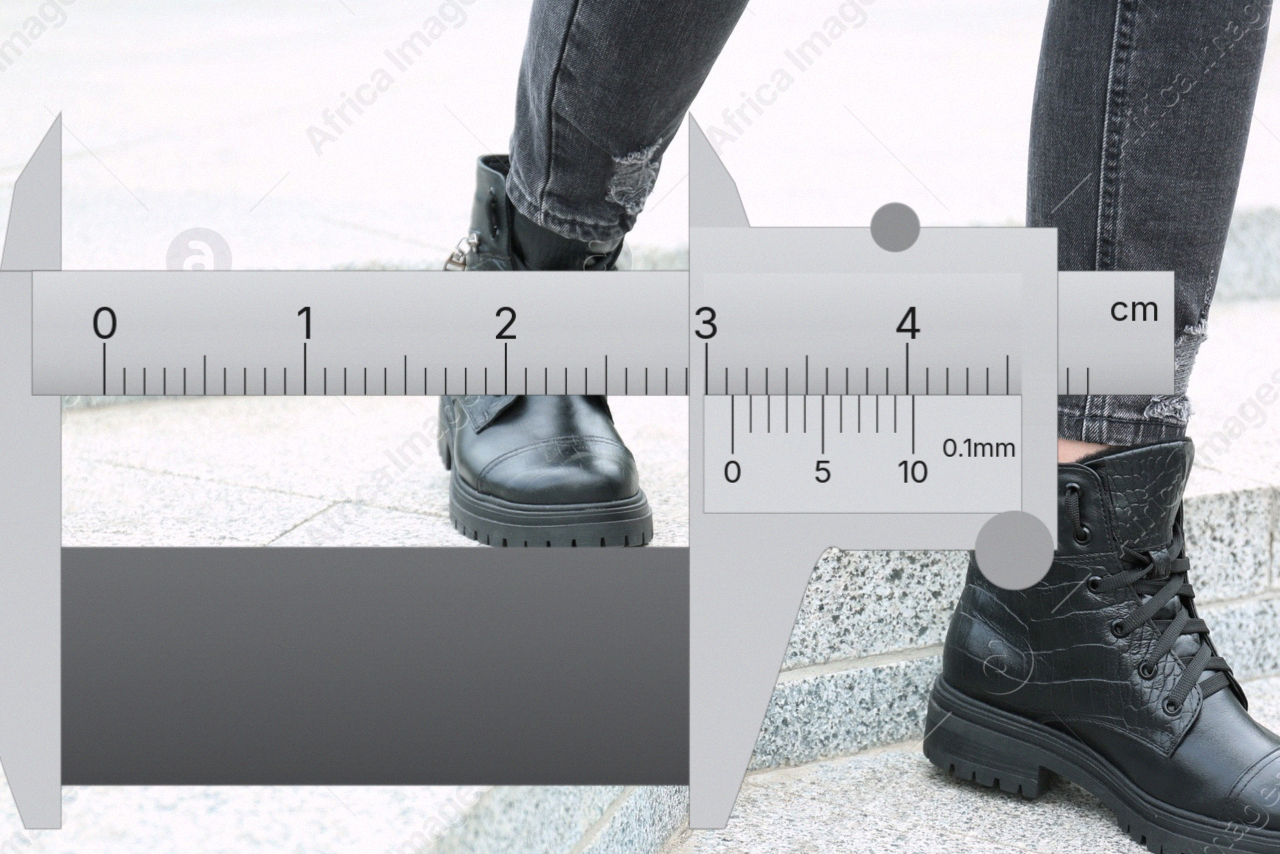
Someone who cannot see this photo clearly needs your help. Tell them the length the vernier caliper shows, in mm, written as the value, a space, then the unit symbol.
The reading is 31.3 mm
